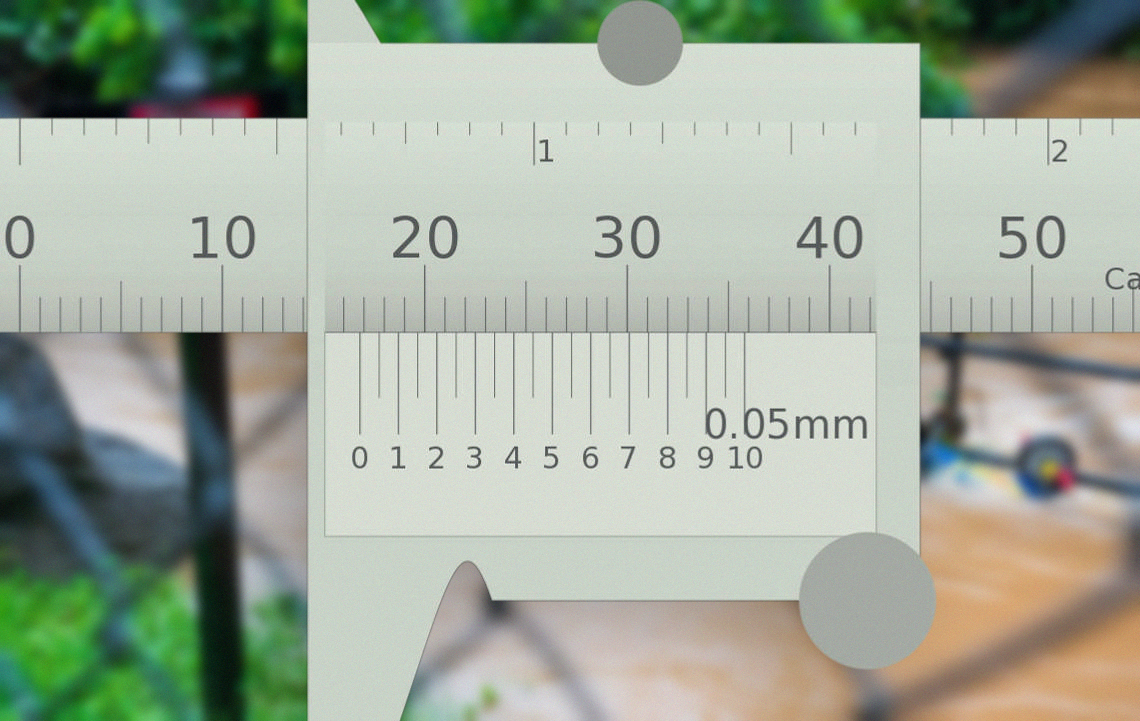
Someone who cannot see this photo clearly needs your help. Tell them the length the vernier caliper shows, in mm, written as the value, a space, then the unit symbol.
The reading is 16.8 mm
